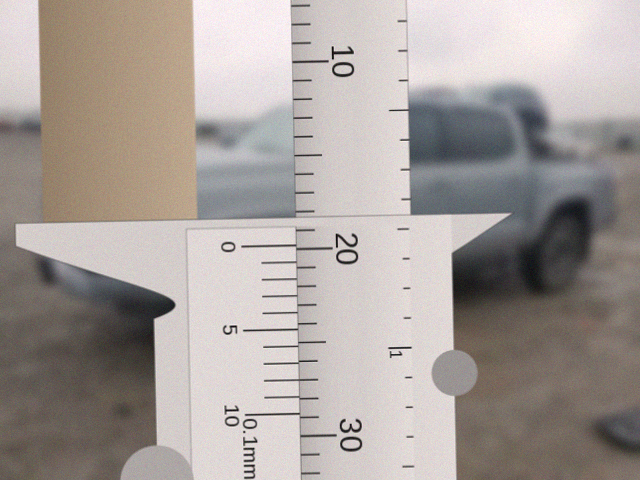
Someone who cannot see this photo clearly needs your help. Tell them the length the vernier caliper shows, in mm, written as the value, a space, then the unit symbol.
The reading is 19.8 mm
